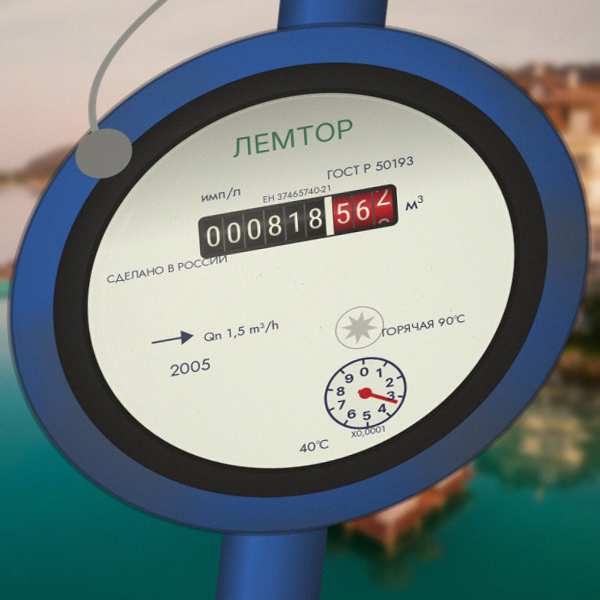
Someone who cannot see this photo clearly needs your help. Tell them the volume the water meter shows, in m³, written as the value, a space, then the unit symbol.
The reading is 818.5623 m³
